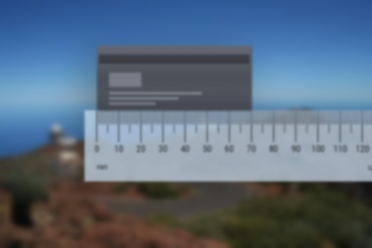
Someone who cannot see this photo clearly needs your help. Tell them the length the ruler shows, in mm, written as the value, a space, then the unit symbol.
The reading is 70 mm
